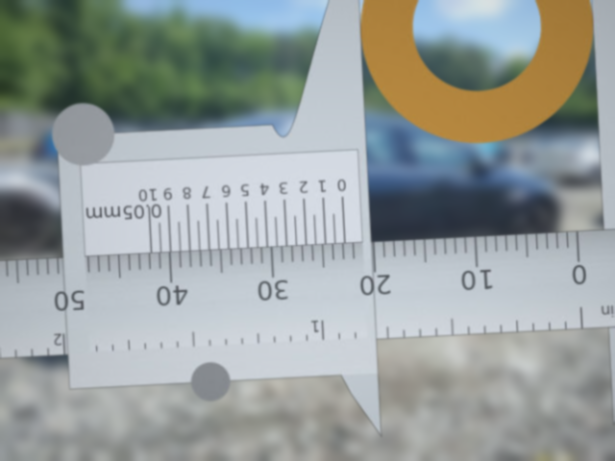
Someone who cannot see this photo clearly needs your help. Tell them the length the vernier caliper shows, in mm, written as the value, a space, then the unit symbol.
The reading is 22.8 mm
